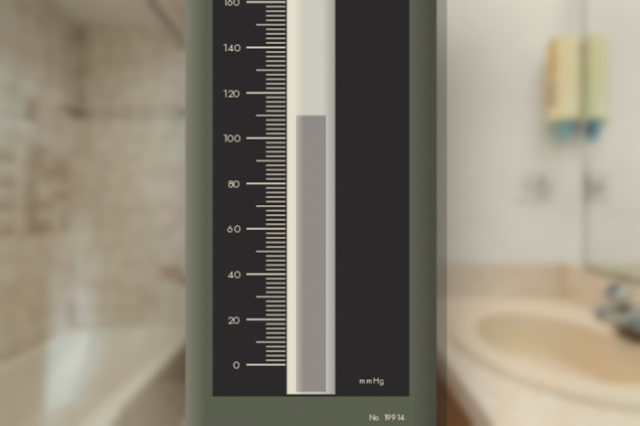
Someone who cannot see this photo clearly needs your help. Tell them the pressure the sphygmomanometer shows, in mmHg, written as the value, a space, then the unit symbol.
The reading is 110 mmHg
